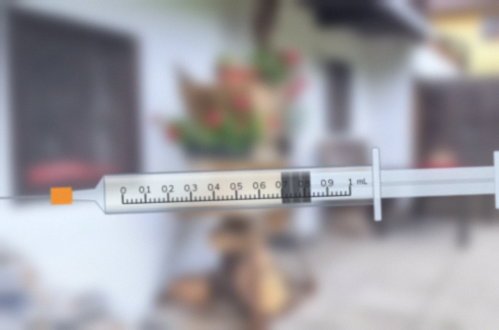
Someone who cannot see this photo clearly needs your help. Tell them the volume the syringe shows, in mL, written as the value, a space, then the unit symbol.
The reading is 0.7 mL
